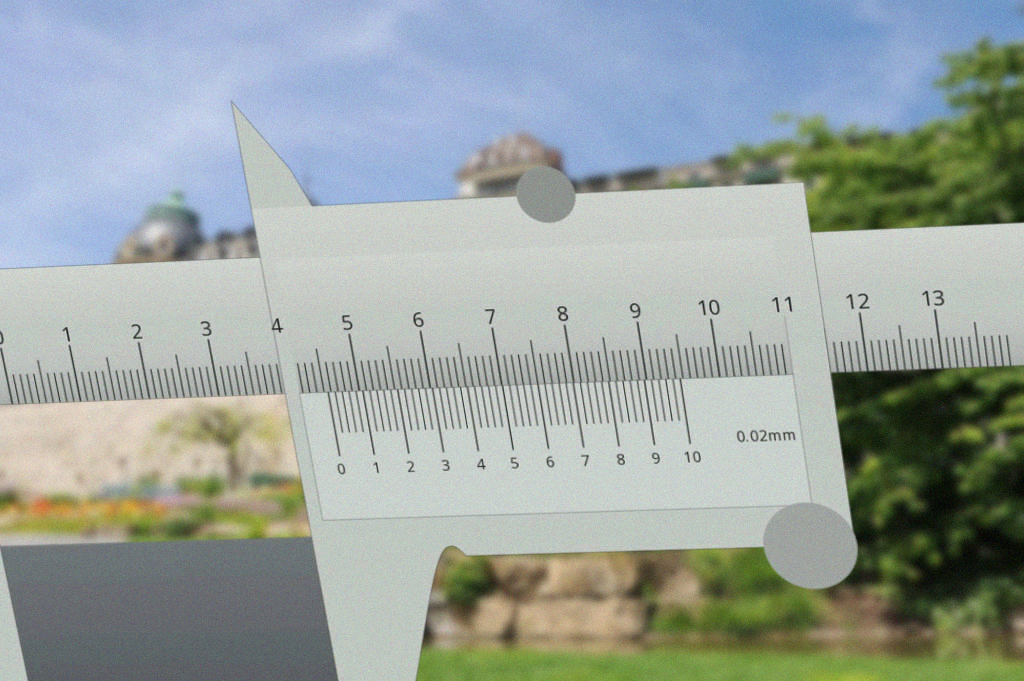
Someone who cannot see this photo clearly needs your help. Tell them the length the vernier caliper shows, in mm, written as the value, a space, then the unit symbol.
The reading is 45.6 mm
